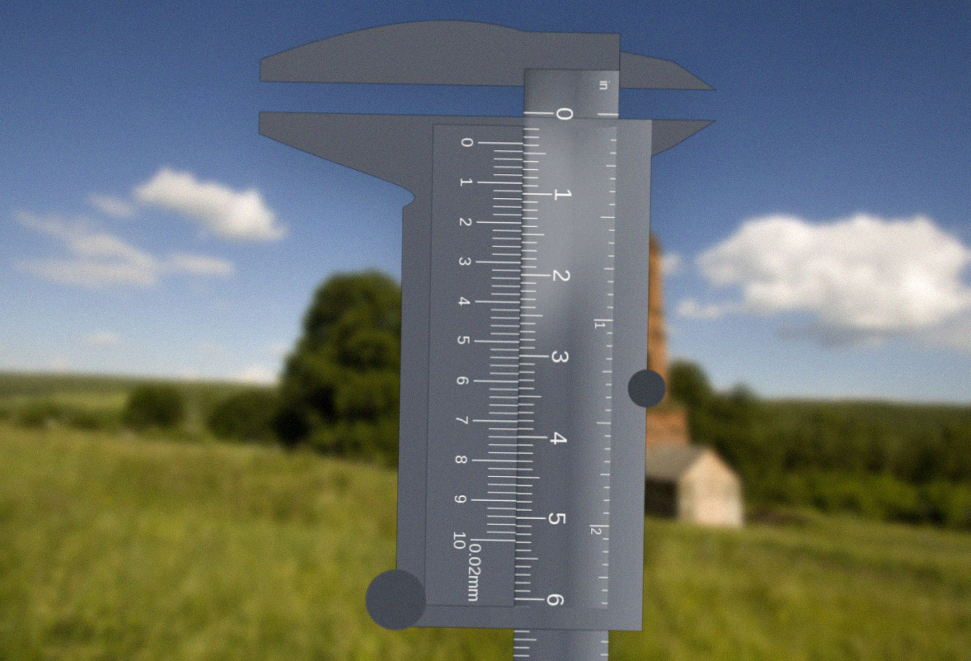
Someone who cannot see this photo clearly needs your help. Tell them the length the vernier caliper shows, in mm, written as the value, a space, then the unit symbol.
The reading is 3.8 mm
